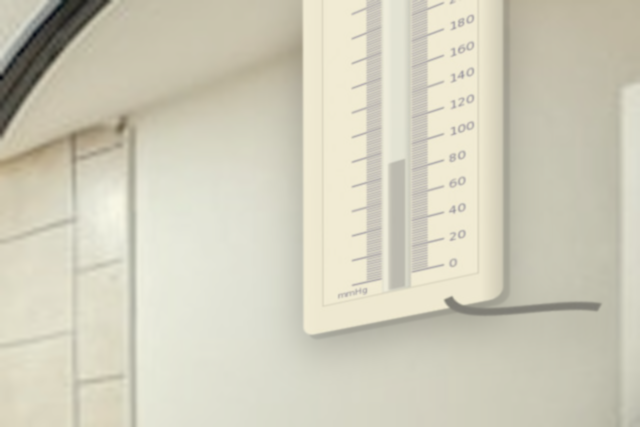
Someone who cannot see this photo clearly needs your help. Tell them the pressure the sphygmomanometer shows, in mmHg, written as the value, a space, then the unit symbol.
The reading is 90 mmHg
